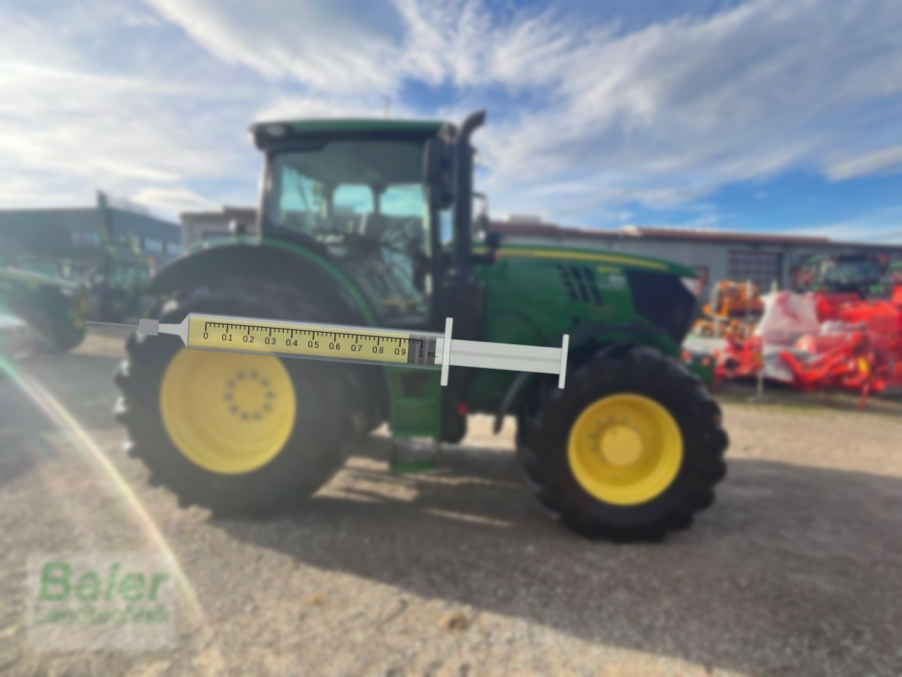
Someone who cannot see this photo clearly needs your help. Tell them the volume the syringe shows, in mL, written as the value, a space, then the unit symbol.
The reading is 0.94 mL
